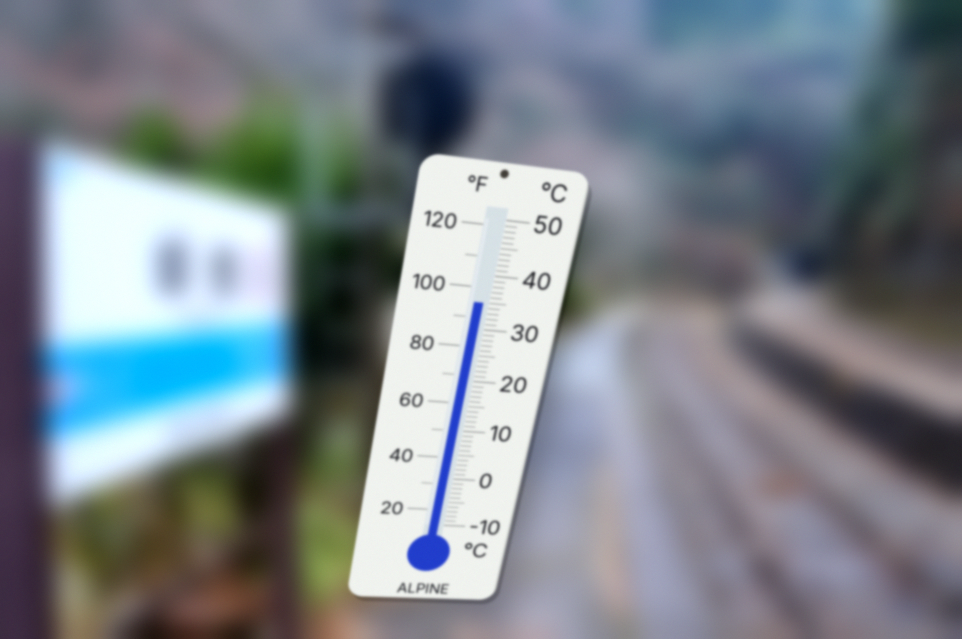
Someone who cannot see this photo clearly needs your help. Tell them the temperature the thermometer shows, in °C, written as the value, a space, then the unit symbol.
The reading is 35 °C
